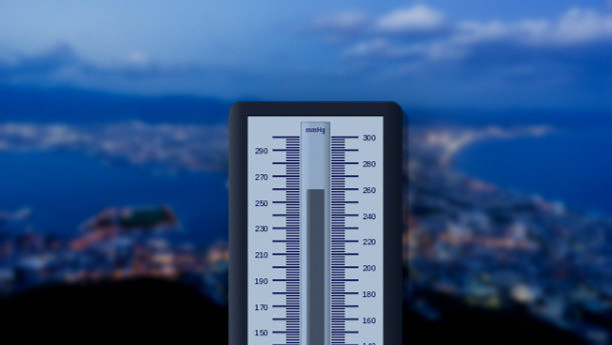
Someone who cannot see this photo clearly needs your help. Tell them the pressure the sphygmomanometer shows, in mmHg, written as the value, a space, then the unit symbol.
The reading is 260 mmHg
